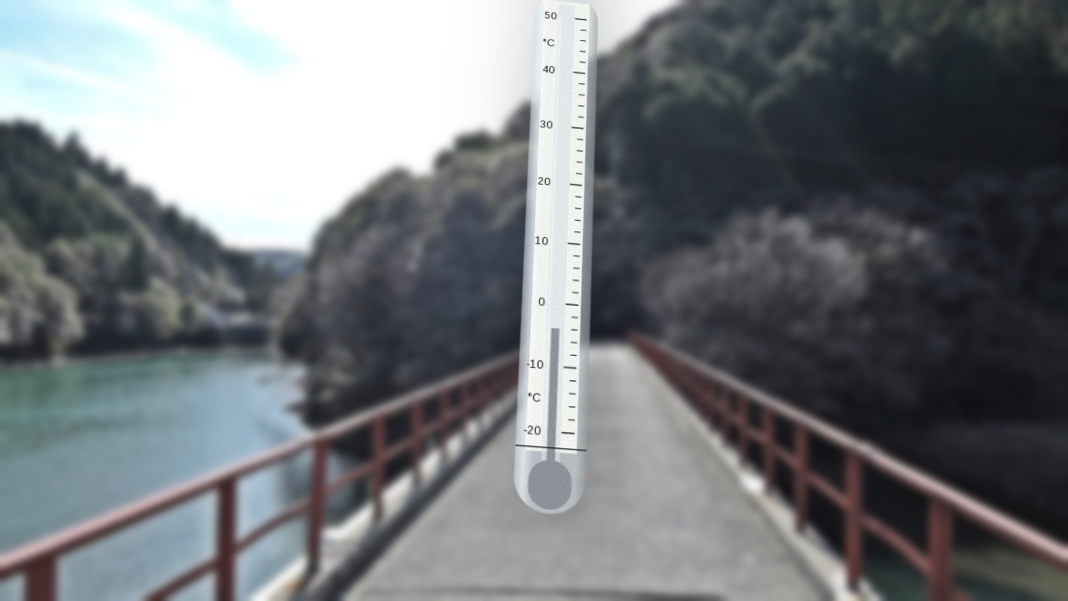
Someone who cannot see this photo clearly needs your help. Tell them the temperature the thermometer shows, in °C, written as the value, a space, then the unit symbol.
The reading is -4 °C
